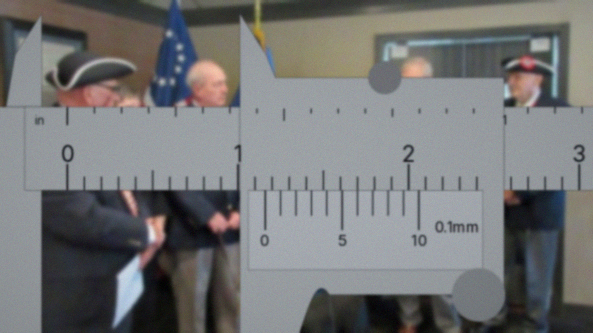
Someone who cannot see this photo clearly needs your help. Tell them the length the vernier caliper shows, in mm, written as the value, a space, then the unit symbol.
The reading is 11.6 mm
